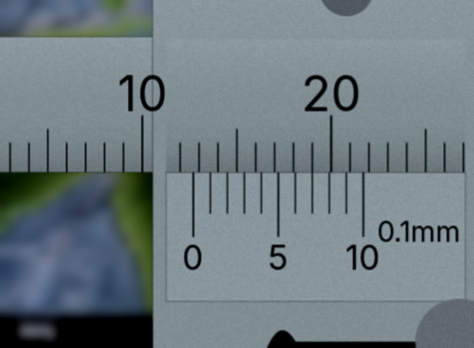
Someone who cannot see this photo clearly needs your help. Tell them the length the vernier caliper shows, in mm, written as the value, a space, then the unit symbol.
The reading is 12.7 mm
